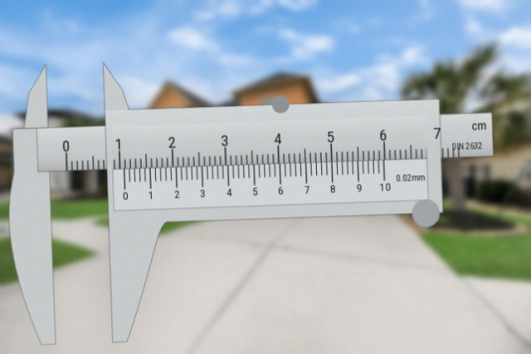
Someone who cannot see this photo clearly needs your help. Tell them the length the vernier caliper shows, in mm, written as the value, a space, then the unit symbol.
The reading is 10.8 mm
